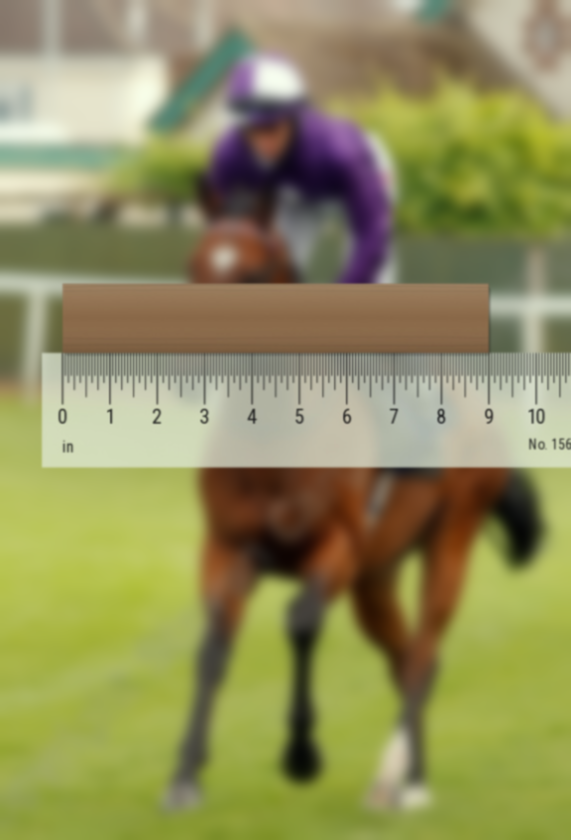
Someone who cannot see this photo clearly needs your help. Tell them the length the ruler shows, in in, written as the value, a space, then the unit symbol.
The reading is 9 in
